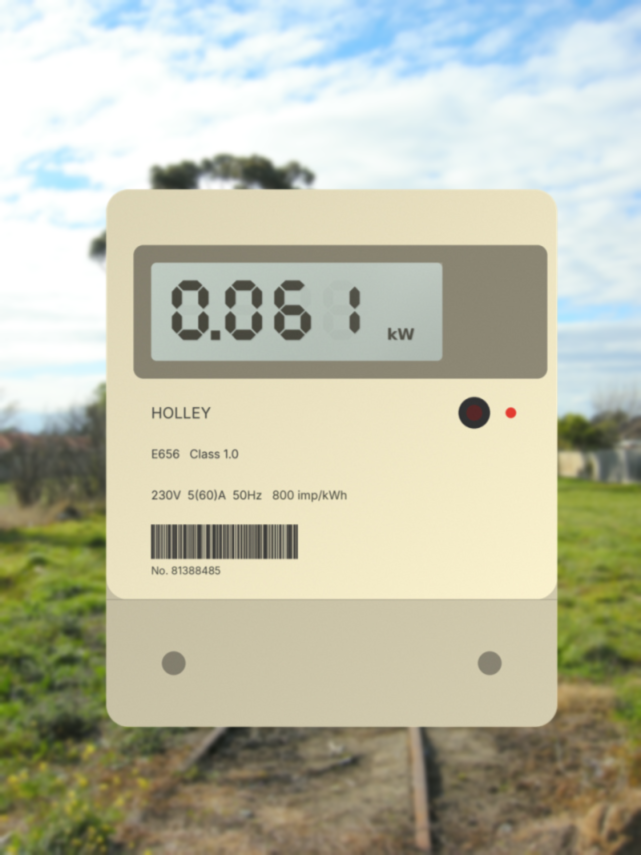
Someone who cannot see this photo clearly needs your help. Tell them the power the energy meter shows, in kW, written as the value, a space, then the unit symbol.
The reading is 0.061 kW
